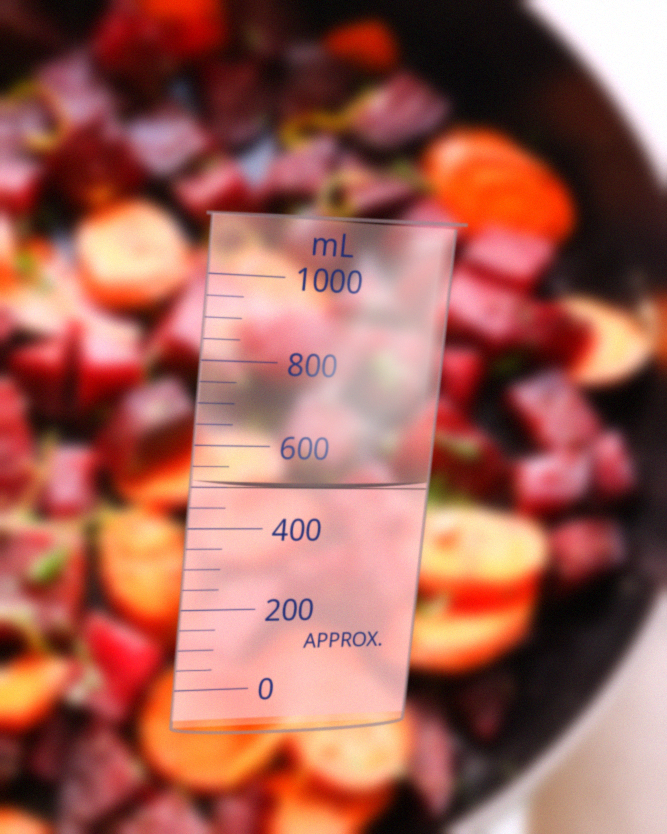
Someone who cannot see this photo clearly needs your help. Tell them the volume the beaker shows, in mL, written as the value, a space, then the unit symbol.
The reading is 500 mL
